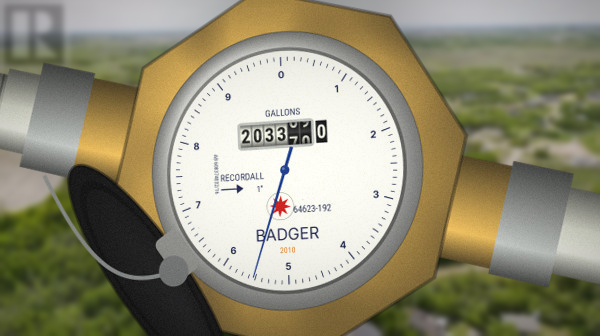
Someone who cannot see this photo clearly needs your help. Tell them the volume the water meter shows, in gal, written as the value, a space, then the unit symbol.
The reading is 2033695.5 gal
